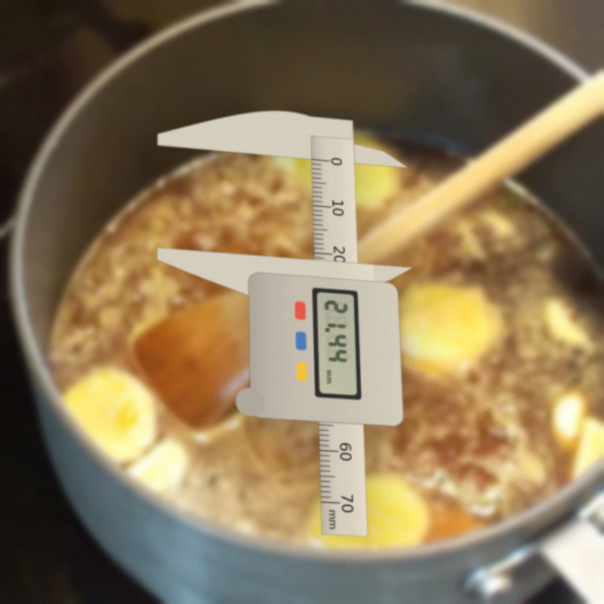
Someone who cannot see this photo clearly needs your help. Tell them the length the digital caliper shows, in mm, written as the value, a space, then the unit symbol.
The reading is 21.44 mm
